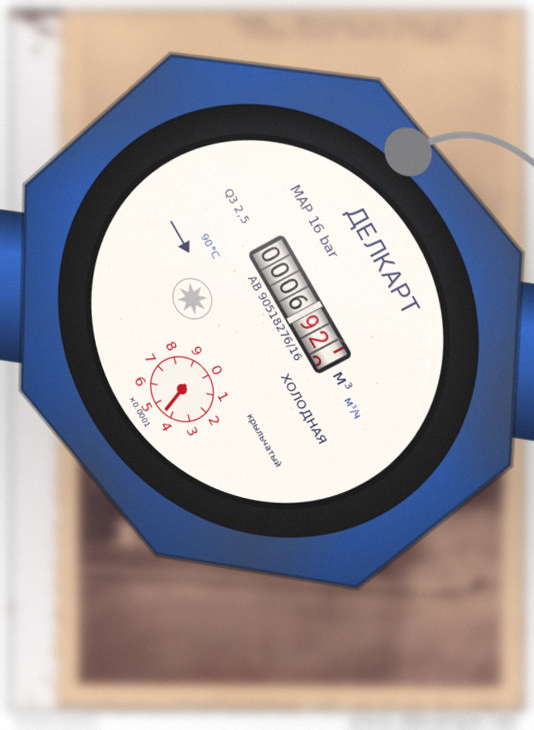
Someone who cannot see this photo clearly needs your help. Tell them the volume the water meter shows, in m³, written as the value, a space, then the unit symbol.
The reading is 6.9214 m³
